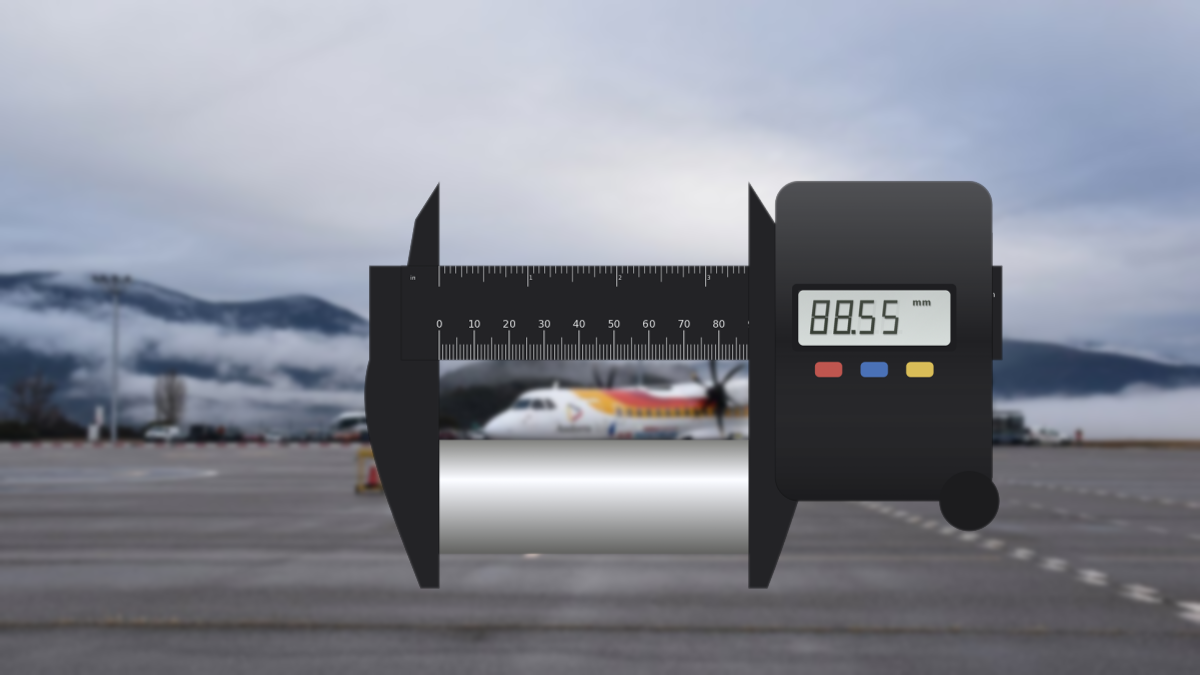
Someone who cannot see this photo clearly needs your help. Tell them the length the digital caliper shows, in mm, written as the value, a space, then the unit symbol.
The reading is 88.55 mm
